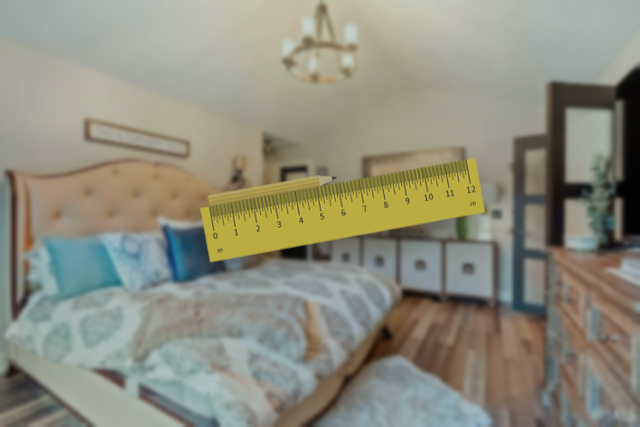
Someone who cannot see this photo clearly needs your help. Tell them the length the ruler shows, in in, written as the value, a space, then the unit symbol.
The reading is 6 in
